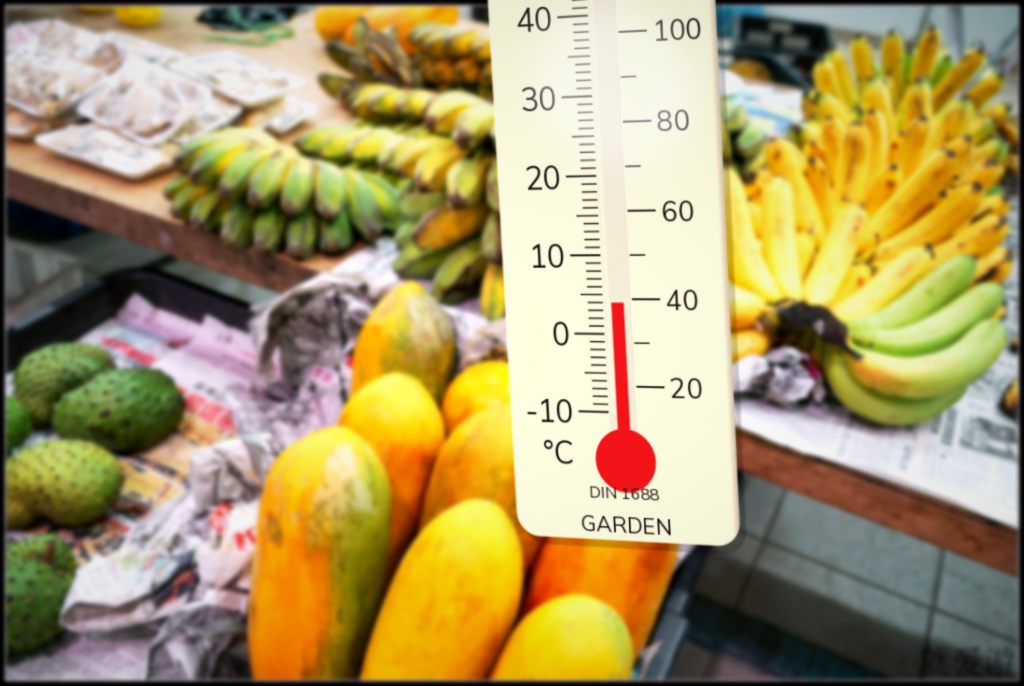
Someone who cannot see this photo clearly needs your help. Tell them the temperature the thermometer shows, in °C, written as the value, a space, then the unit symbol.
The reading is 4 °C
